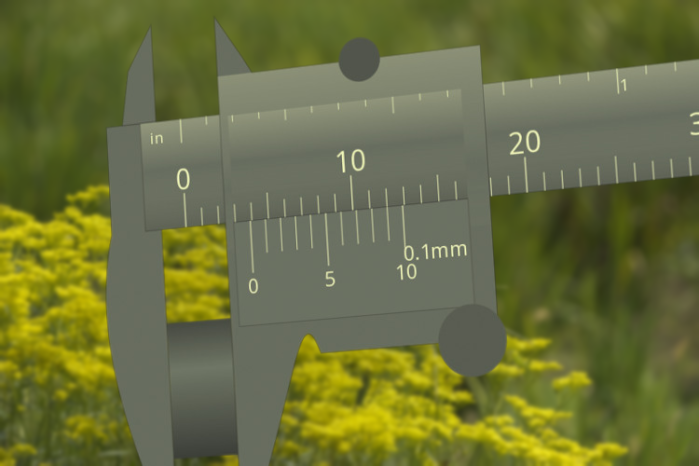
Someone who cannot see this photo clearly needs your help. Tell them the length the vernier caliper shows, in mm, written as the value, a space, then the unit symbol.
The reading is 3.9 mm
